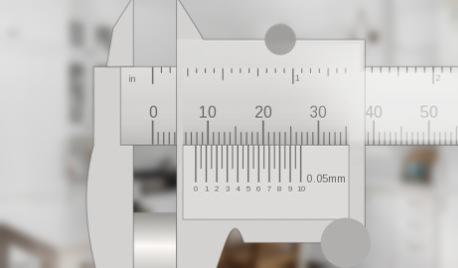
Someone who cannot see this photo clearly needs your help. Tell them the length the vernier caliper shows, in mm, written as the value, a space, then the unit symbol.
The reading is 7.8 mm
